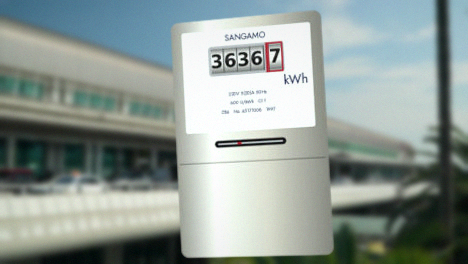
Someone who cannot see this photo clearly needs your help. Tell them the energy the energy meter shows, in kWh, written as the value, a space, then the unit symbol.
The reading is 3636.7 kWh
